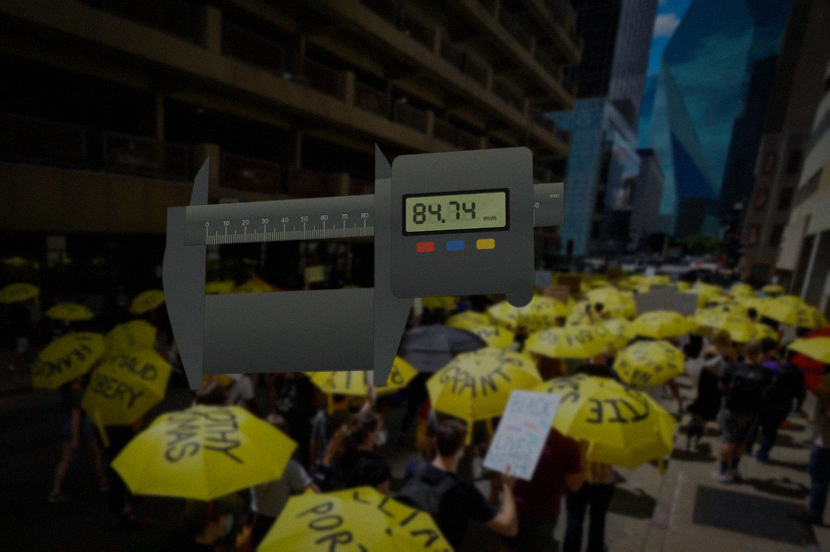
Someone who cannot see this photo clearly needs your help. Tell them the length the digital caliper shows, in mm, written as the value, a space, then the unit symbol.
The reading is 84.74 mm
